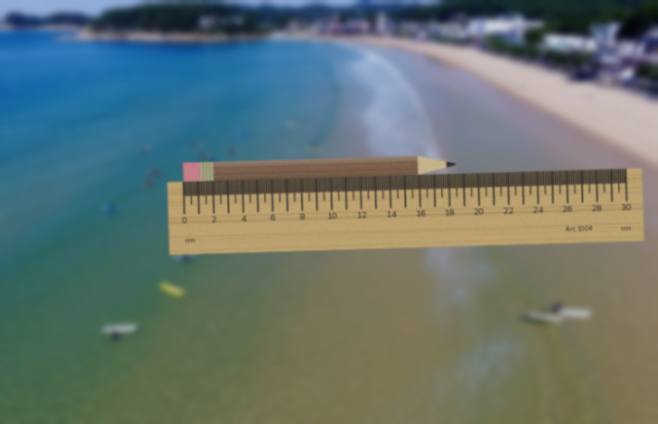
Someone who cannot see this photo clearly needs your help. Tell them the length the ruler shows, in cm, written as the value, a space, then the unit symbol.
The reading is 18.5 cm
